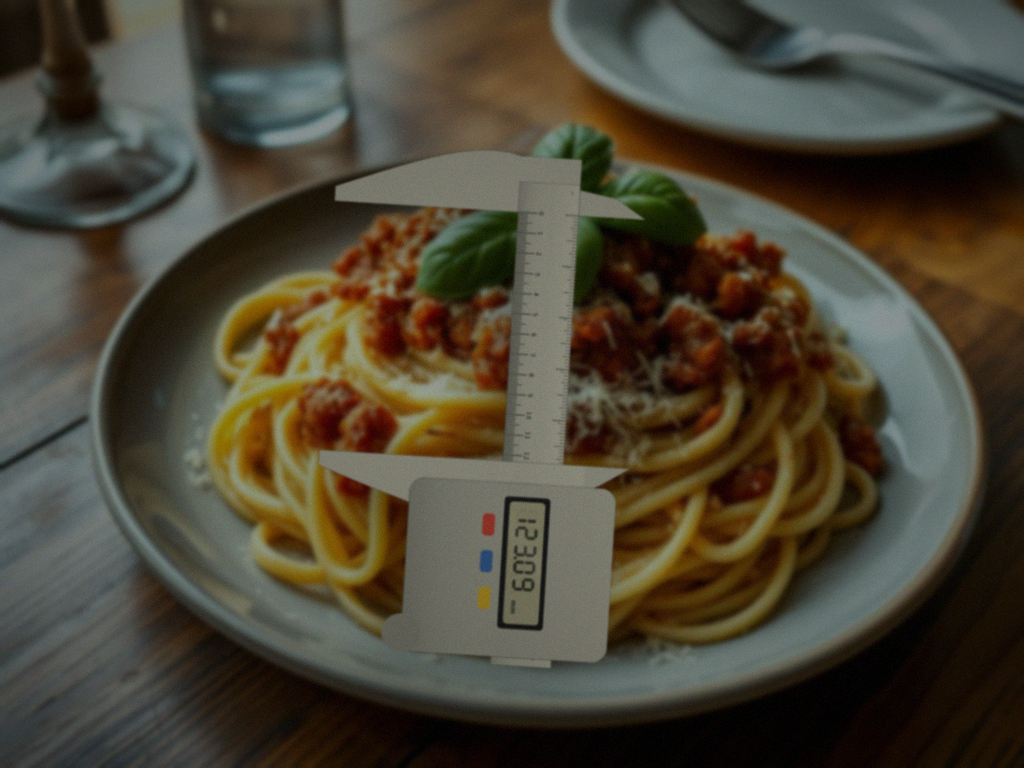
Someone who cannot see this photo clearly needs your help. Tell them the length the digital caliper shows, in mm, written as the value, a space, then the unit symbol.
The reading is 123.09 mm
